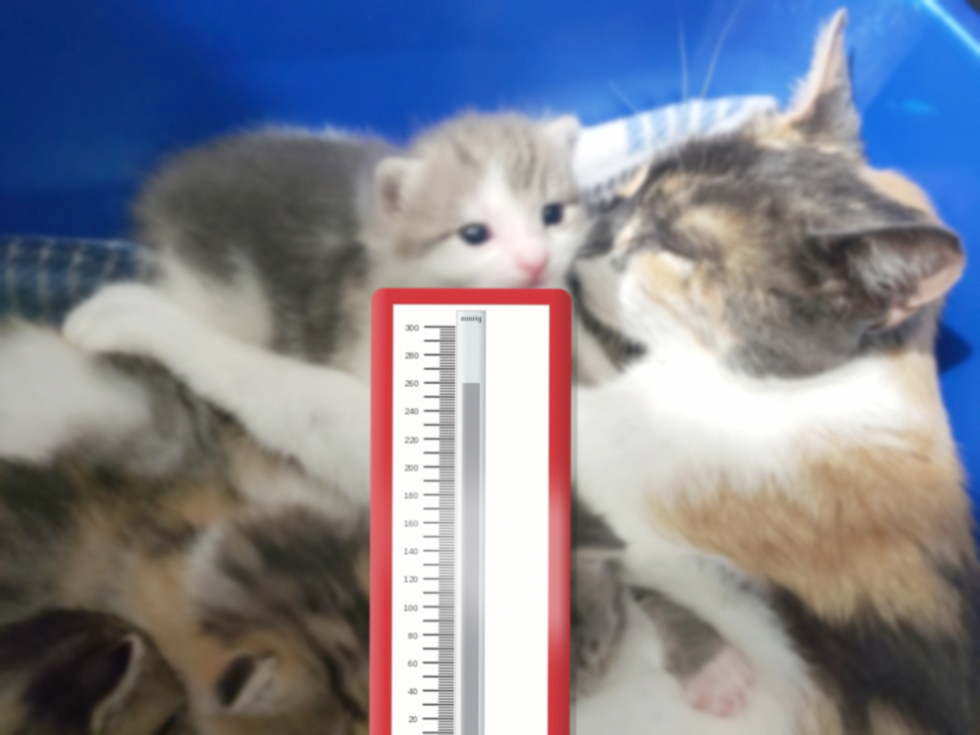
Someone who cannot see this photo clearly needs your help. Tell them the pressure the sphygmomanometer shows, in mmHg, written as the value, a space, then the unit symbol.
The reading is 260 mmHg
